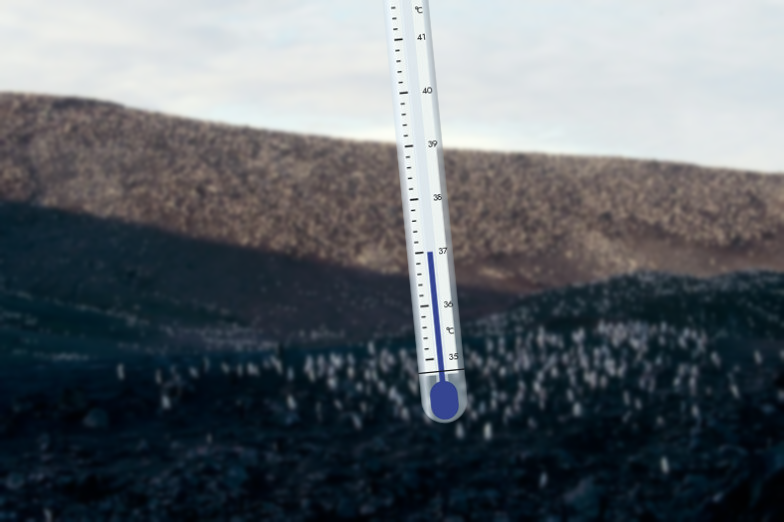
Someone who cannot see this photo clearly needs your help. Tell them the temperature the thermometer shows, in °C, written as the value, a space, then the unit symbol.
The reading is 37 °C
